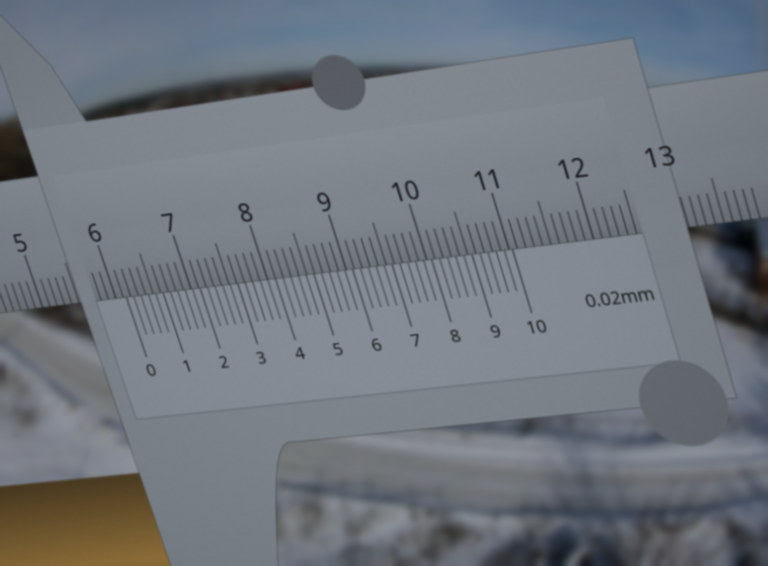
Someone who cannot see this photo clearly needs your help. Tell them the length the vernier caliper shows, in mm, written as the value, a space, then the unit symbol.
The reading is 61.4 mm
